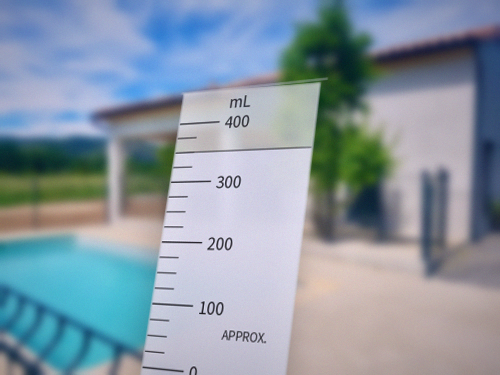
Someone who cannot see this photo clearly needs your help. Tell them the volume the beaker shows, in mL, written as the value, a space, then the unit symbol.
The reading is 350 mL
